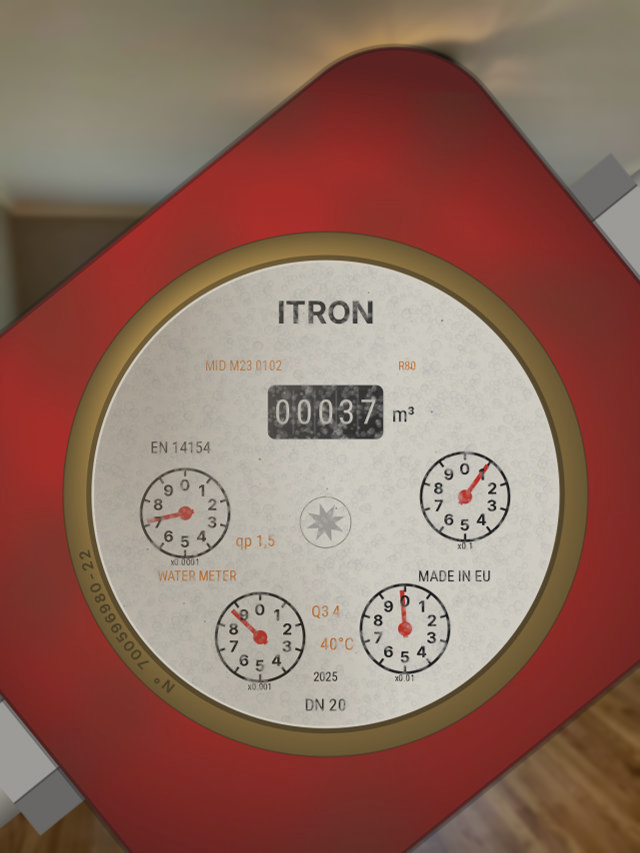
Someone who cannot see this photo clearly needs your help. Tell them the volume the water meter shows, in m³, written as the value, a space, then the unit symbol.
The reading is 37.0987 m³
